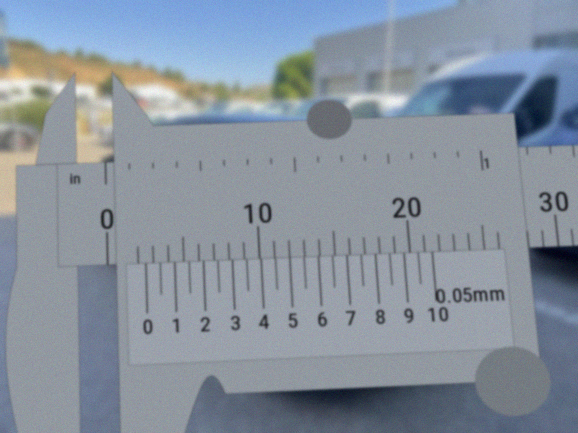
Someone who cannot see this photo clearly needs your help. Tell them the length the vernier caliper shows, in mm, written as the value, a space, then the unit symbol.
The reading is 2.5 mm
